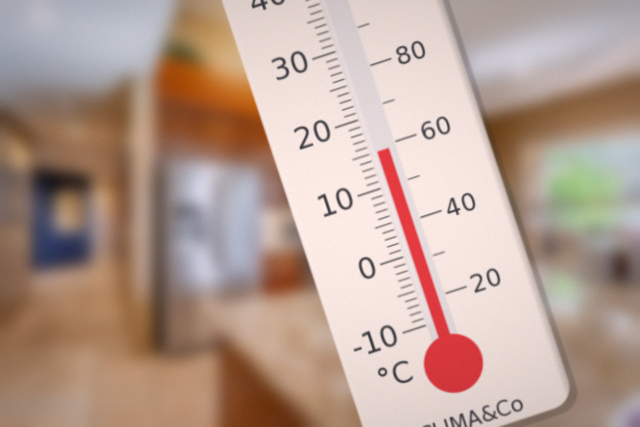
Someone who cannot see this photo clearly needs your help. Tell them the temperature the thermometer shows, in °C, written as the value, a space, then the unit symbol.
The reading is 15 °C
